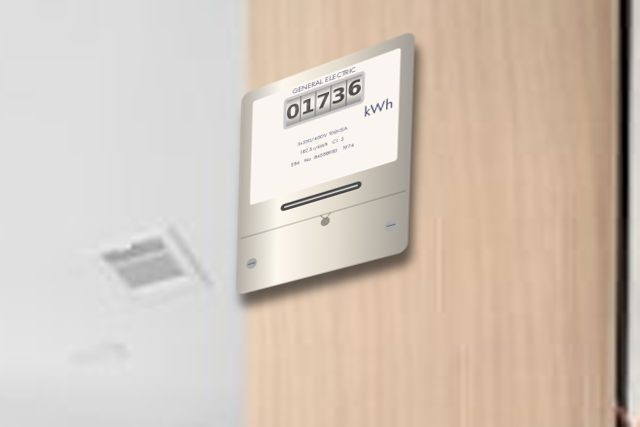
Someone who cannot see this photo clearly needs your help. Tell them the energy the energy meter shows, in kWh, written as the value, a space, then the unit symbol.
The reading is 1736 kWh
